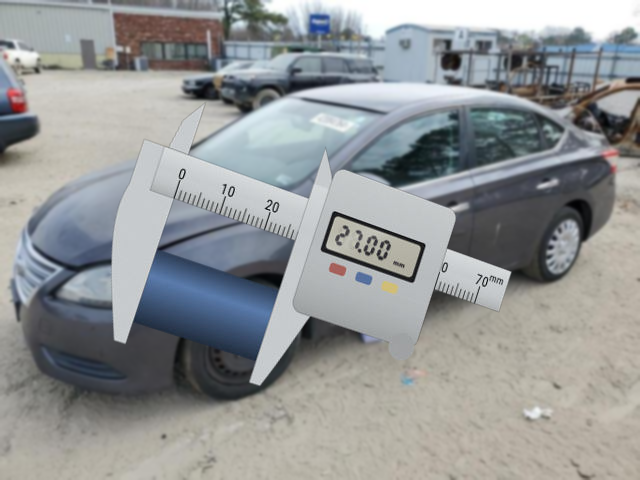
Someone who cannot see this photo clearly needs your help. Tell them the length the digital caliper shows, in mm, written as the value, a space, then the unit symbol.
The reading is 27.00 mm
